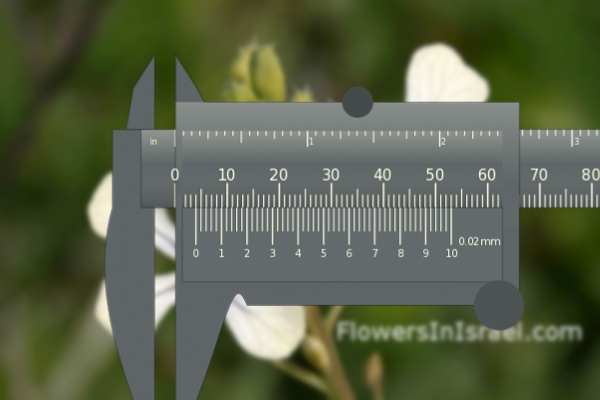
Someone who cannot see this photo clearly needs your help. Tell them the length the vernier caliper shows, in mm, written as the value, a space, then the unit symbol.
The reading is 4.0 mm
